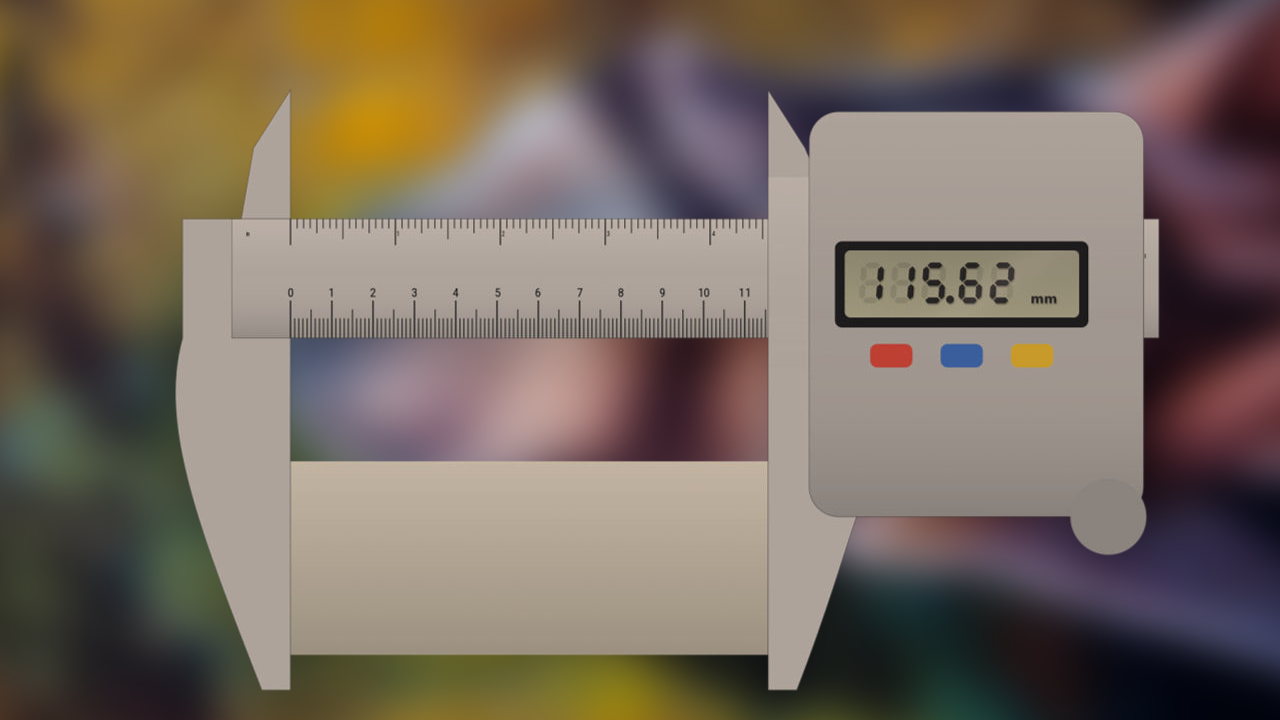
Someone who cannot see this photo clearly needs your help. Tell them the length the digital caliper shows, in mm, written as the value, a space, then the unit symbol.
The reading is 115.62 mm
